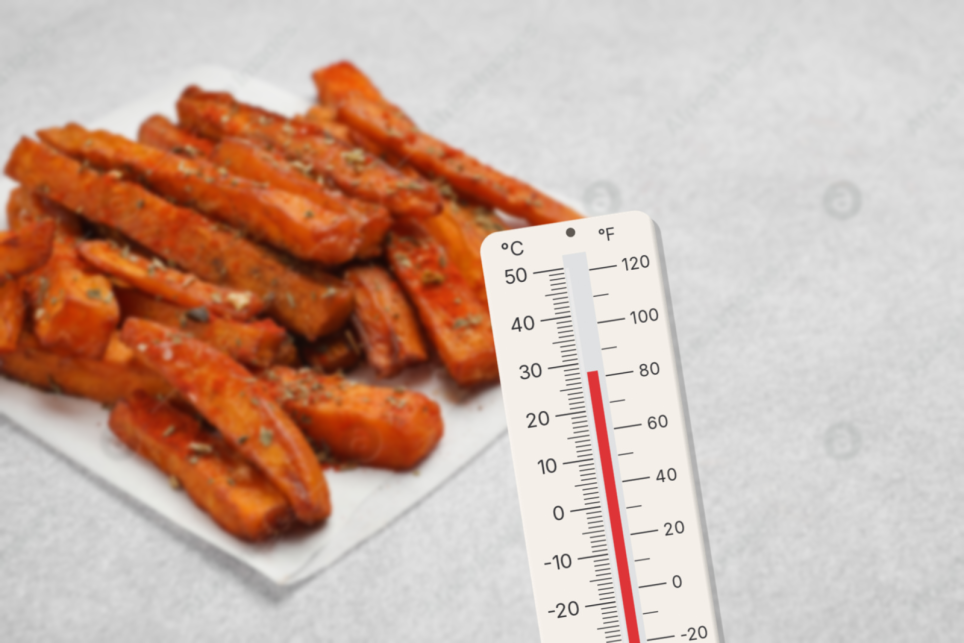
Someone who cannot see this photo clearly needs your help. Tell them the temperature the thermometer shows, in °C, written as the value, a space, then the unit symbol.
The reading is 28 °C
